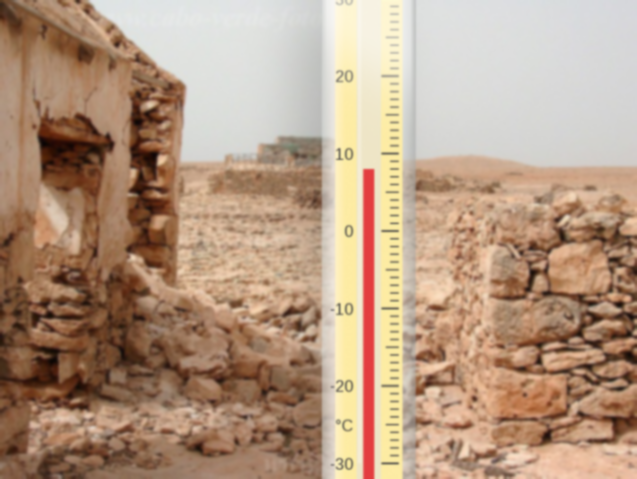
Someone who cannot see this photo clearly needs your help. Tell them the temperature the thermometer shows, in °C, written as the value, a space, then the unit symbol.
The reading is 8 °C
